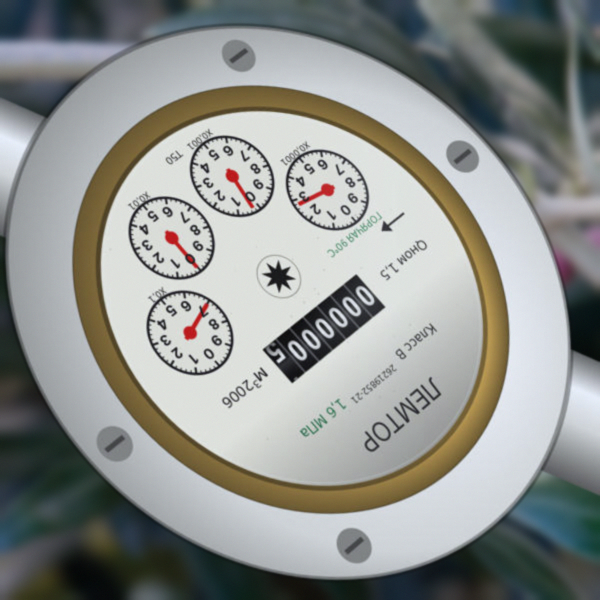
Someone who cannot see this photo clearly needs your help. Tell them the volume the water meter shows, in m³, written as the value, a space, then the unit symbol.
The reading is 4.7002 m³
